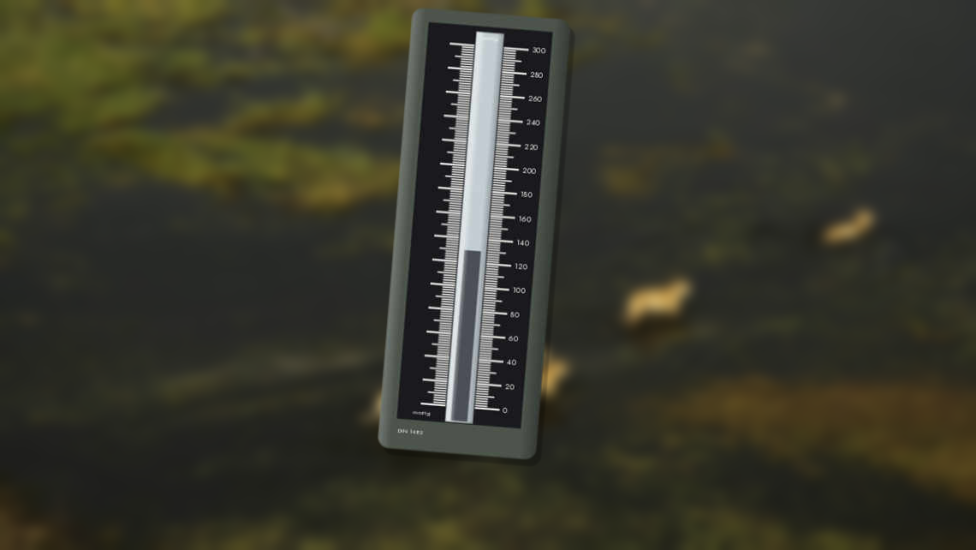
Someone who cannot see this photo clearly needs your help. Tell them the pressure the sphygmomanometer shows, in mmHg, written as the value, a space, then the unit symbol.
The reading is 130 mmHg
